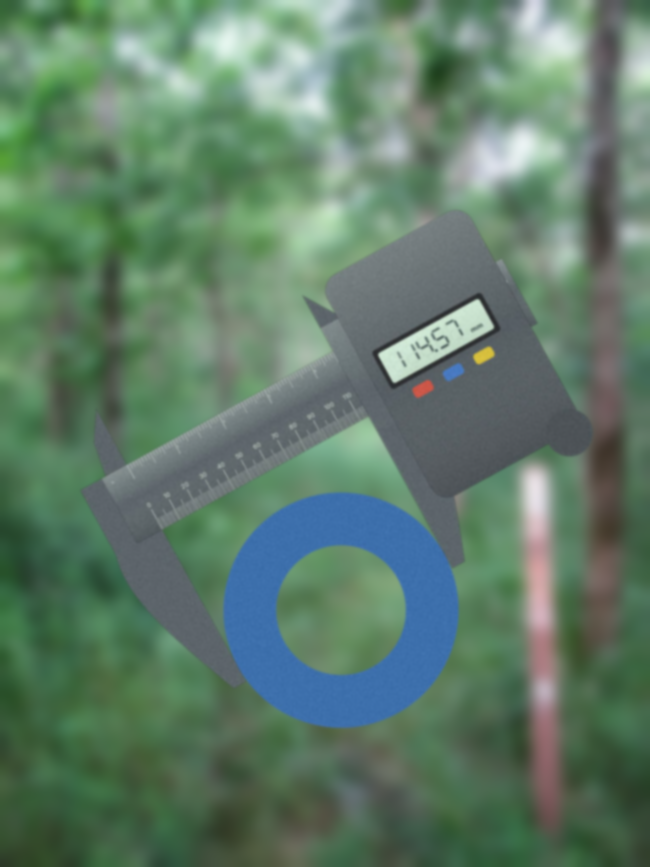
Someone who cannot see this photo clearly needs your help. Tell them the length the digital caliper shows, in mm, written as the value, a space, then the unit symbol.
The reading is 114.57 mm
